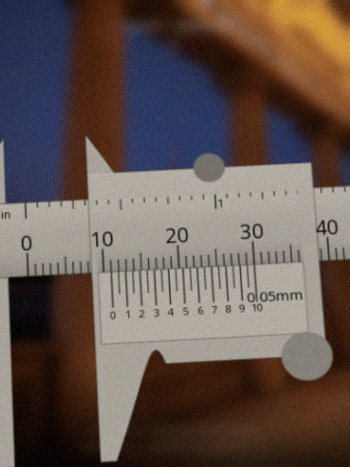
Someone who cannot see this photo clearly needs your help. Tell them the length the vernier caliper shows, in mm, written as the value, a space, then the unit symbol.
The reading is 11.0 mm
